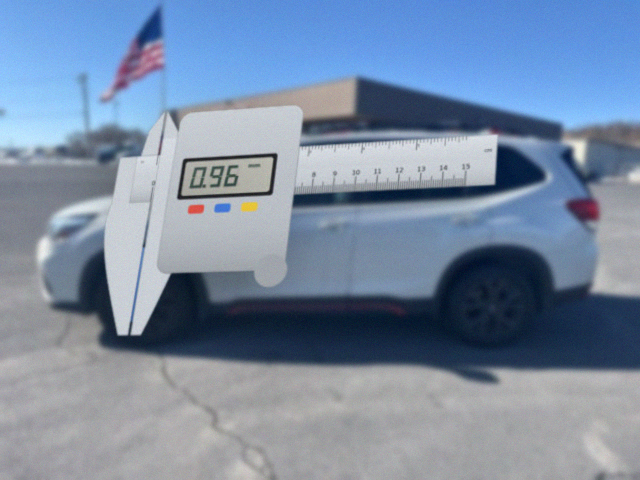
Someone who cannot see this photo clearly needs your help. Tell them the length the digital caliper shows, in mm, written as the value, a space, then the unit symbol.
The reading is 0.96 mm
